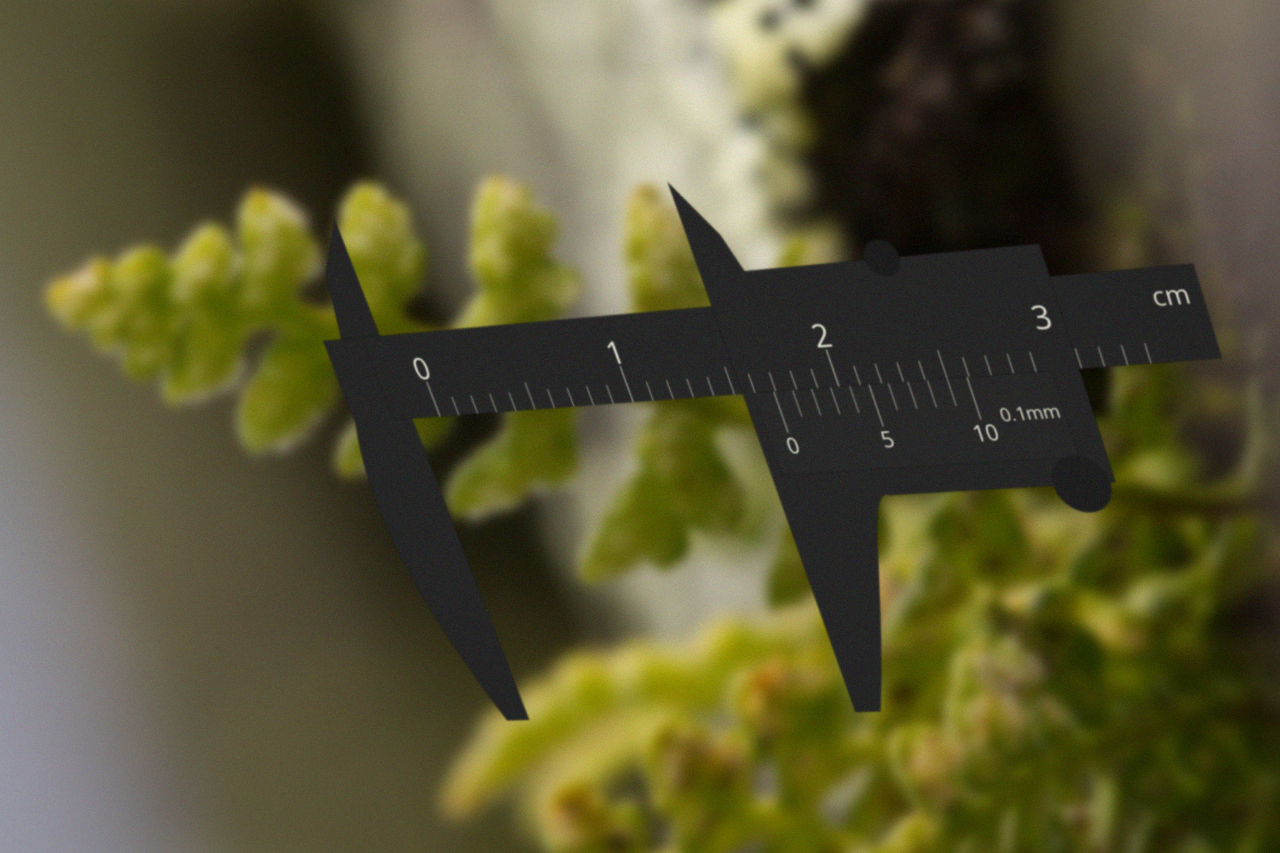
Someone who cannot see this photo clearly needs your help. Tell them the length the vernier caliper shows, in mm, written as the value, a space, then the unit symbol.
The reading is 16.9 mm
